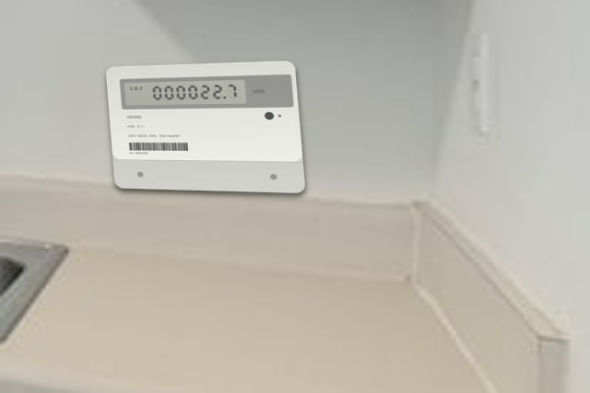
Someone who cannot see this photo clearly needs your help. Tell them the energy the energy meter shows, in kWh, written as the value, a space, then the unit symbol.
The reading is 22.7 kWh
